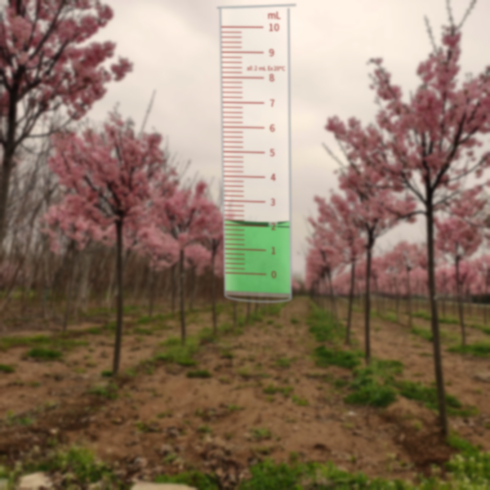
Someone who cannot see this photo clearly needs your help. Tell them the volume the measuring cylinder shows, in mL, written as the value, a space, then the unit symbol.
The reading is 2 mL
